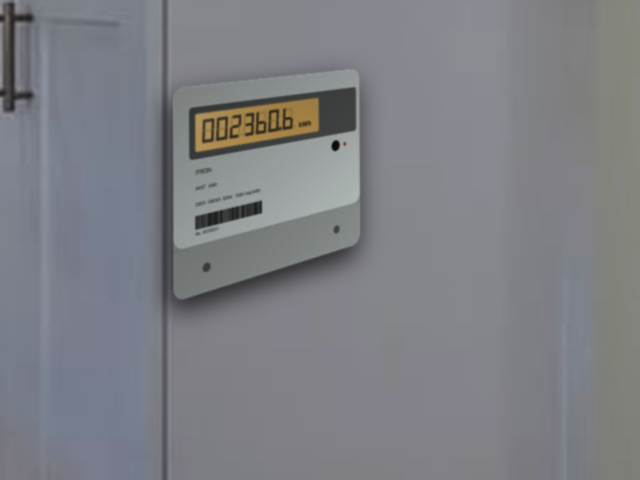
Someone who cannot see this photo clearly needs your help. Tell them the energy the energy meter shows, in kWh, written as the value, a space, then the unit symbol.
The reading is 2360.6 kWh
